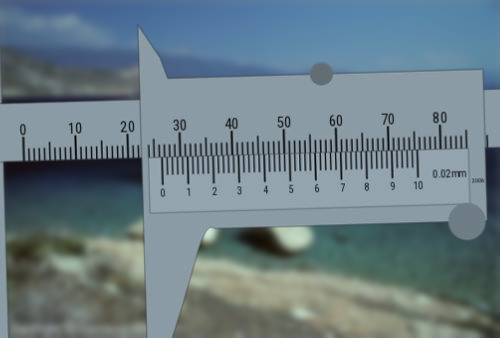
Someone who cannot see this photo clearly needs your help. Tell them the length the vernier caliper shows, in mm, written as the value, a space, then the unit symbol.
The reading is 26.5 mm
